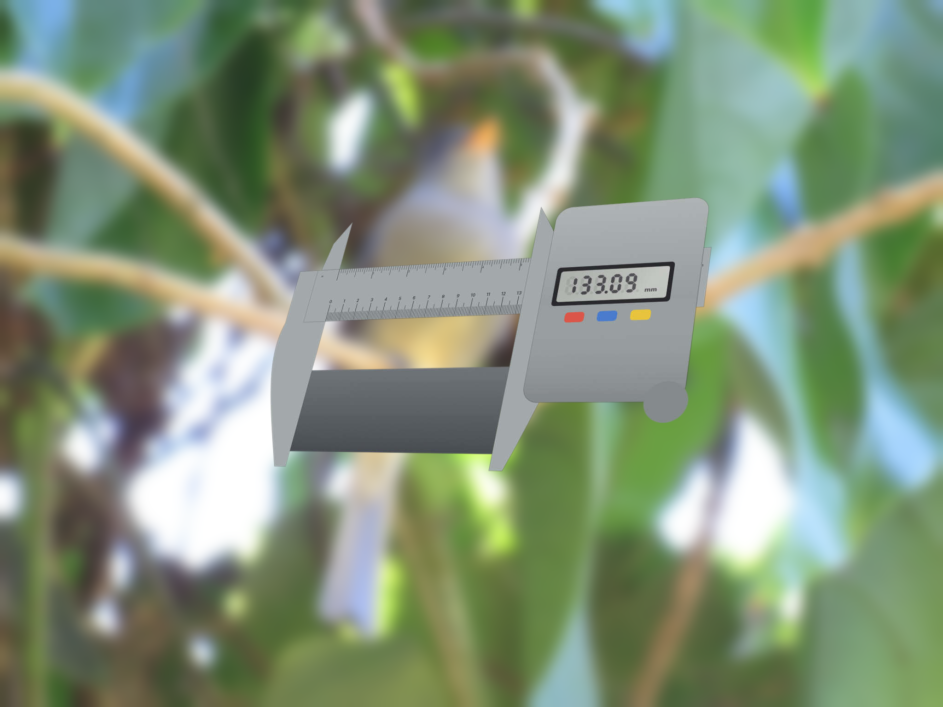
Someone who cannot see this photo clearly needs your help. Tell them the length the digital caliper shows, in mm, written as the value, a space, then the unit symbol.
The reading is 133.09 mm
